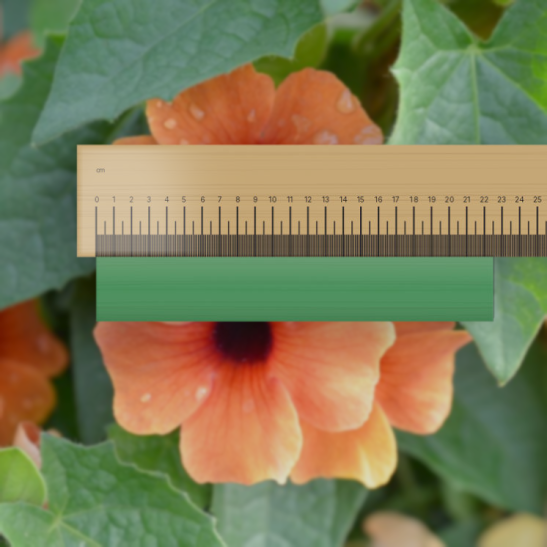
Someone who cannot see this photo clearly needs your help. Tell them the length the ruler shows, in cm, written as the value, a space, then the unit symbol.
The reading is 22.5 cm
